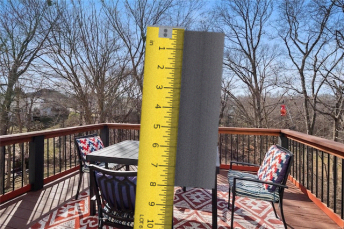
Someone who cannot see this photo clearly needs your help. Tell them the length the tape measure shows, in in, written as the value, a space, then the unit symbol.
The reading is 8 in
